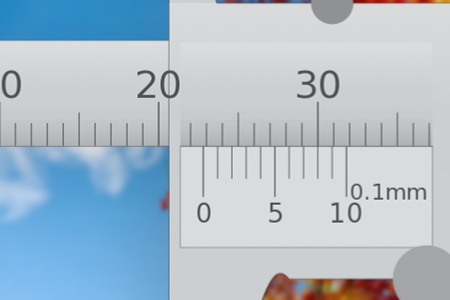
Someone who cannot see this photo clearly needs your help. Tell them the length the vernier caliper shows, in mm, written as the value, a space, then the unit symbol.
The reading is 22.8 mm
